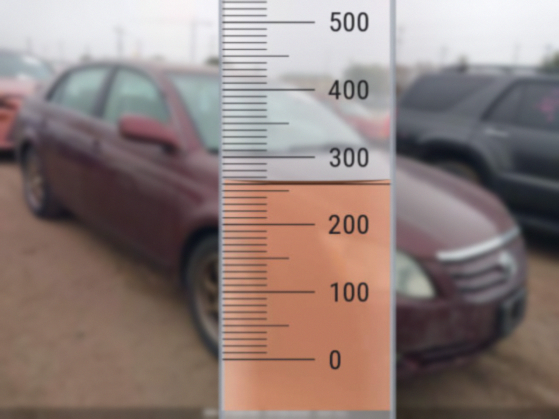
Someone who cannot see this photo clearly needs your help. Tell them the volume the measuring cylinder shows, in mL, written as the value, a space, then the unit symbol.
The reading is 260 mL
